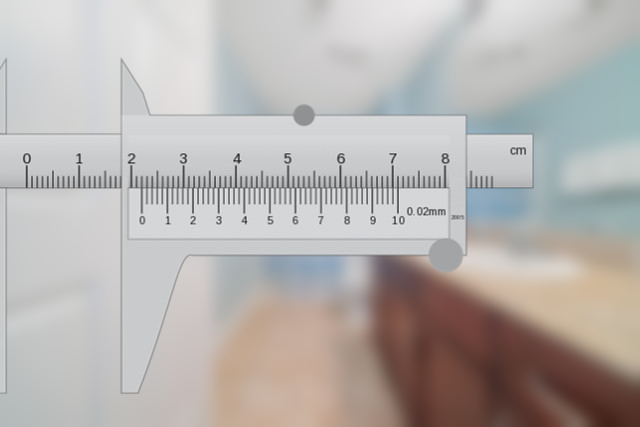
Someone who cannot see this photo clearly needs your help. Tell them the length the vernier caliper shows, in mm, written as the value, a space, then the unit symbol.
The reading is 22.0 mm
